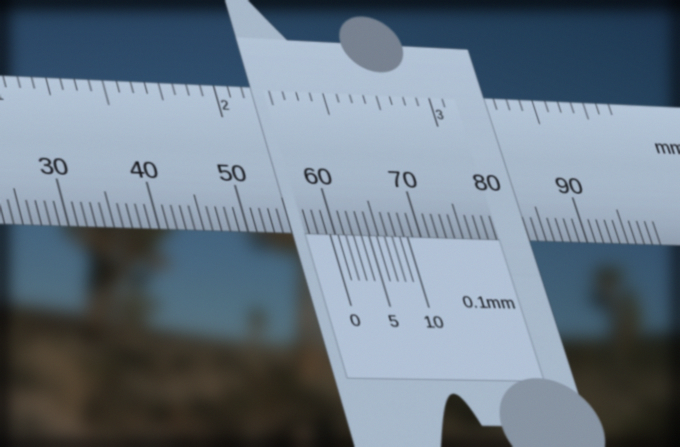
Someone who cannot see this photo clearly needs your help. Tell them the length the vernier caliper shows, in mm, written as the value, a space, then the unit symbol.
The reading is 59.4 mm
